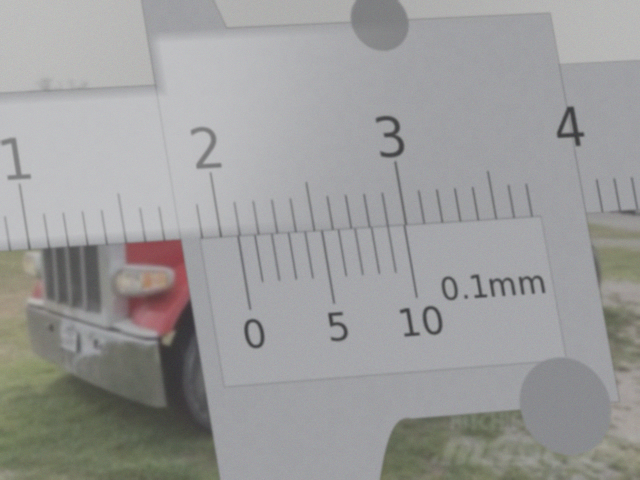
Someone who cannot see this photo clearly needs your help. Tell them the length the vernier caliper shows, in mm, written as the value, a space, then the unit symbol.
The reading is 20.9 mm
